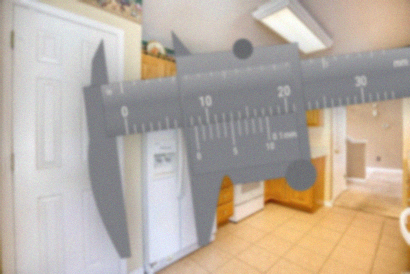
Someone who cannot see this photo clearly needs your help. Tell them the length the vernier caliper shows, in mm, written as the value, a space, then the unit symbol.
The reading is 8.4 mm
